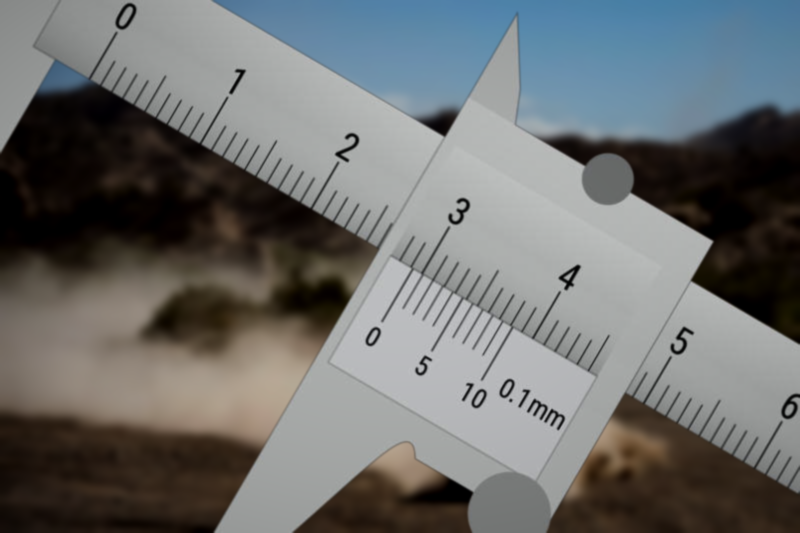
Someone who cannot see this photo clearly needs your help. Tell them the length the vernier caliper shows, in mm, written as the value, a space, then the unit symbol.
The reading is 29.2 mm
